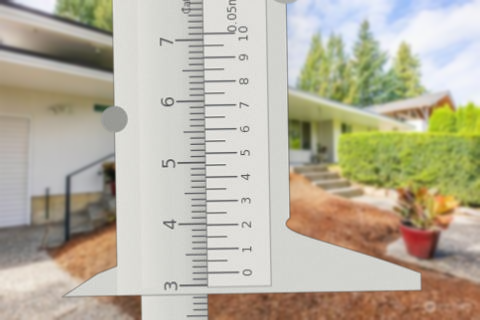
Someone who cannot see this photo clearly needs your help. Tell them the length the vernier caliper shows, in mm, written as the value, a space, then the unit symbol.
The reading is 32.0 mm
